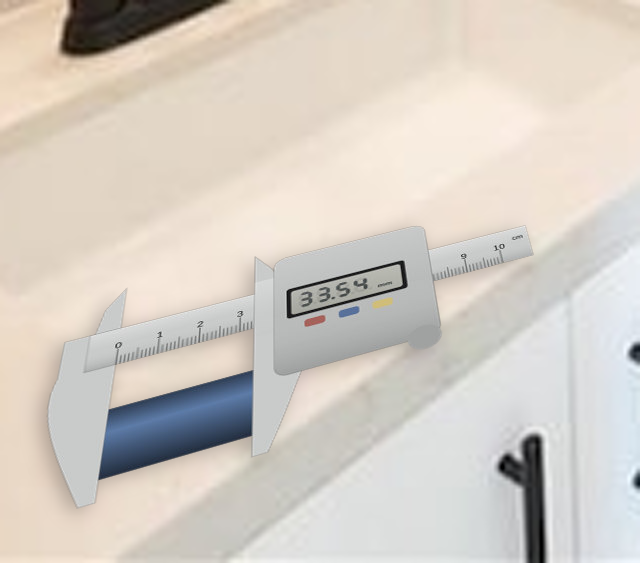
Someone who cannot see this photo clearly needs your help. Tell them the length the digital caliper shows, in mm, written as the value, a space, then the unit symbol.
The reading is 33.54 mm
